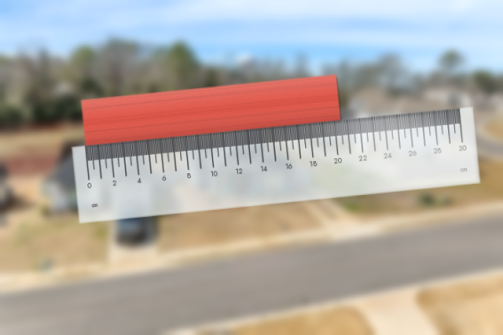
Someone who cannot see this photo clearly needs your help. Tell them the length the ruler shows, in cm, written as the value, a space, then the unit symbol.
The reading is 20.5 cm
